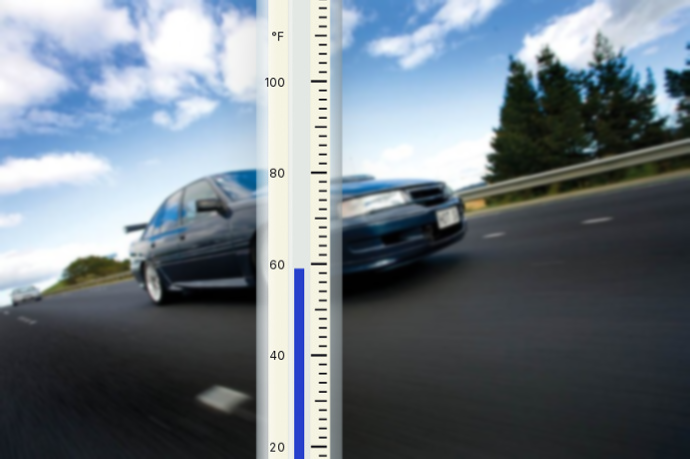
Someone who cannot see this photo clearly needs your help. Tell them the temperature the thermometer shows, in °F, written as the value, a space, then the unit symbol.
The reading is 59 °F
